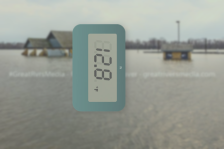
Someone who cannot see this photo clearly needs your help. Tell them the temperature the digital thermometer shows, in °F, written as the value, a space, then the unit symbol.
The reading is 12.8 °F
